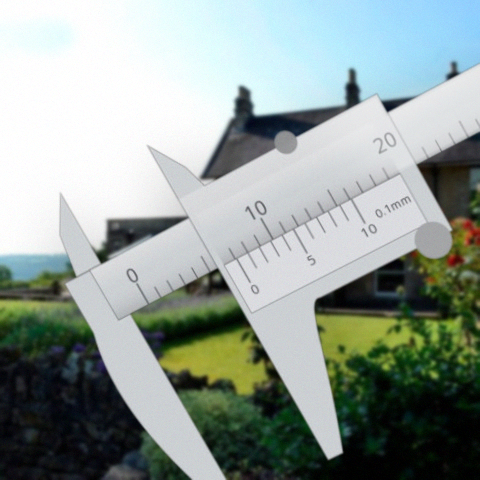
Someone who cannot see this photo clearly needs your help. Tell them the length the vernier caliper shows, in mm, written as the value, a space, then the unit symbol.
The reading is 7.1 mm
